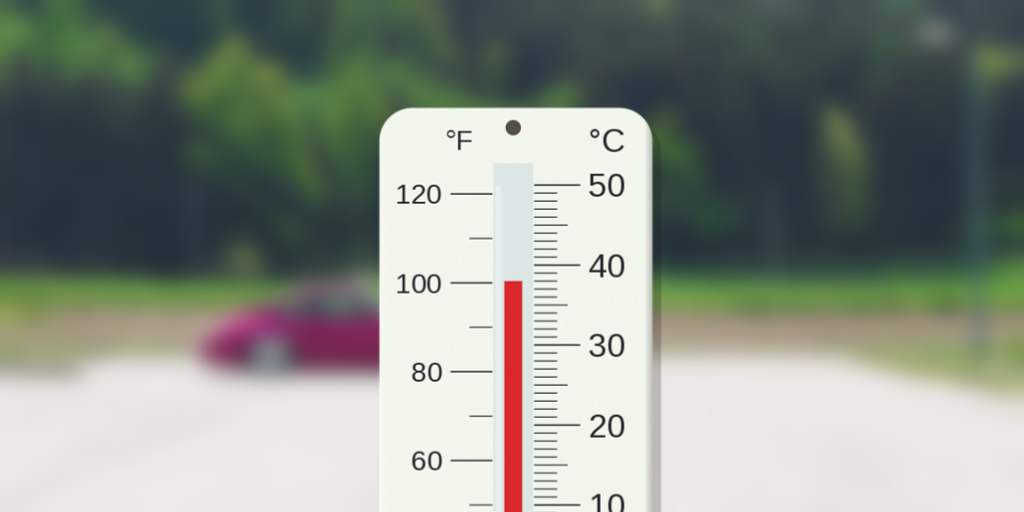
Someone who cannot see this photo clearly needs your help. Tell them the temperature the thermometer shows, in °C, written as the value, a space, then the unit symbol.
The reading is 38 °C
